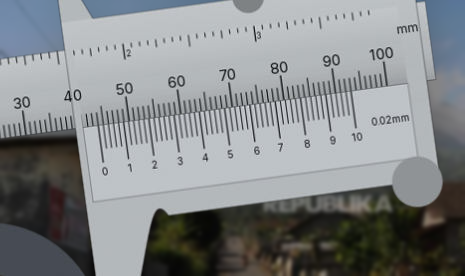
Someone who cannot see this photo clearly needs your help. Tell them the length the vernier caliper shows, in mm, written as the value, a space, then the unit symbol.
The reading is 44.0 mm
